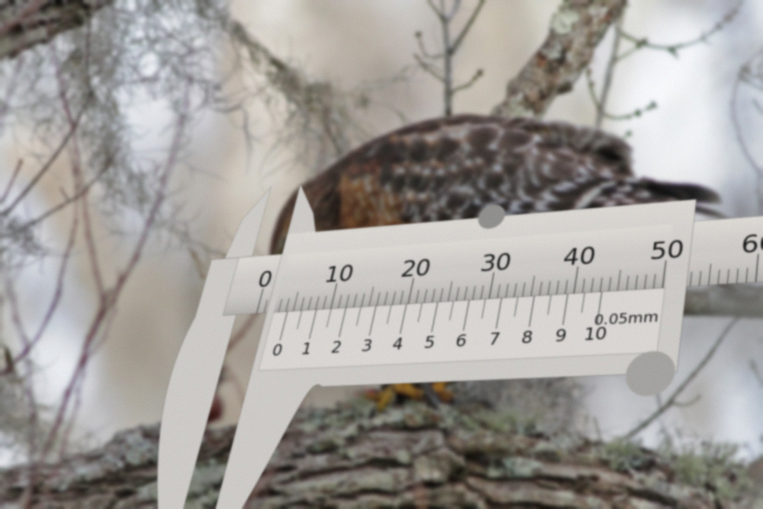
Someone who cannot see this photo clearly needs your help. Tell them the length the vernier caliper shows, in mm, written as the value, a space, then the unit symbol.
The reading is 4.2 mm
